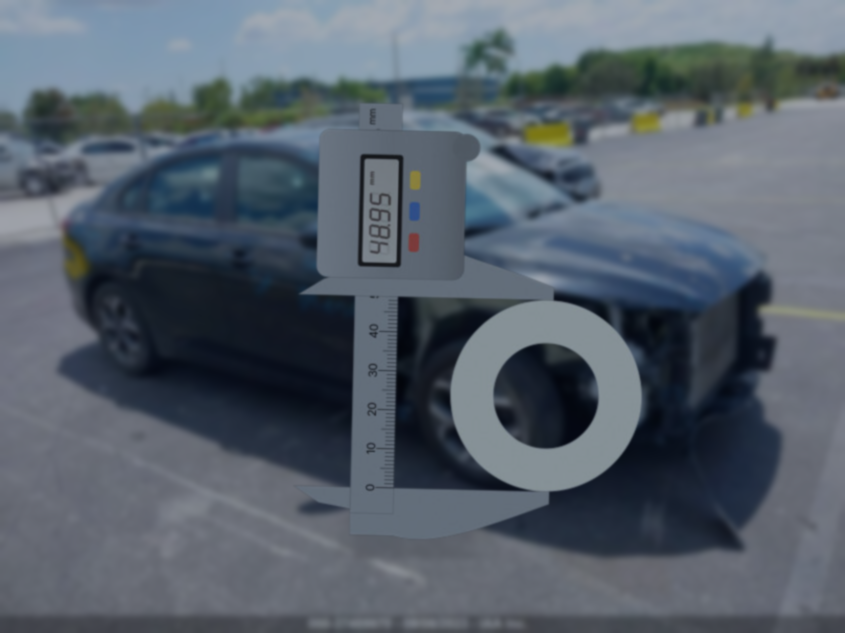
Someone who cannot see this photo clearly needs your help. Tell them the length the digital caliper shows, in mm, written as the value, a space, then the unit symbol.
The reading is 48.95 mm
